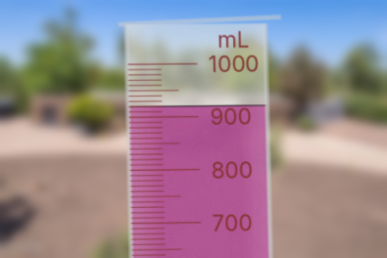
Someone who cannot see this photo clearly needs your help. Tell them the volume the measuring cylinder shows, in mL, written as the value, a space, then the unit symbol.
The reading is 920 mL
